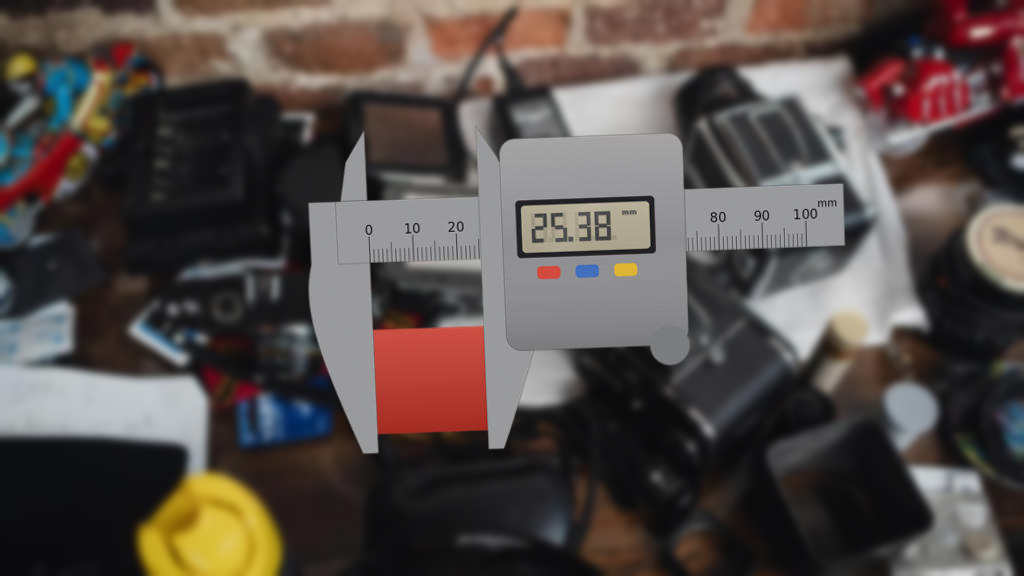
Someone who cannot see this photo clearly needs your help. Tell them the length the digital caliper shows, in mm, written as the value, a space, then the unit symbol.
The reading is 25.38 mm
